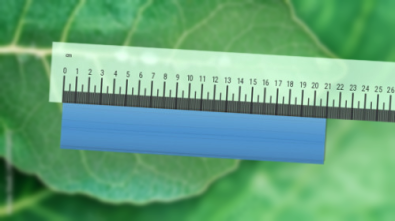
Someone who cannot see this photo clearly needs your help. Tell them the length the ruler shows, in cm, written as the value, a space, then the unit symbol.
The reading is 21 cm
